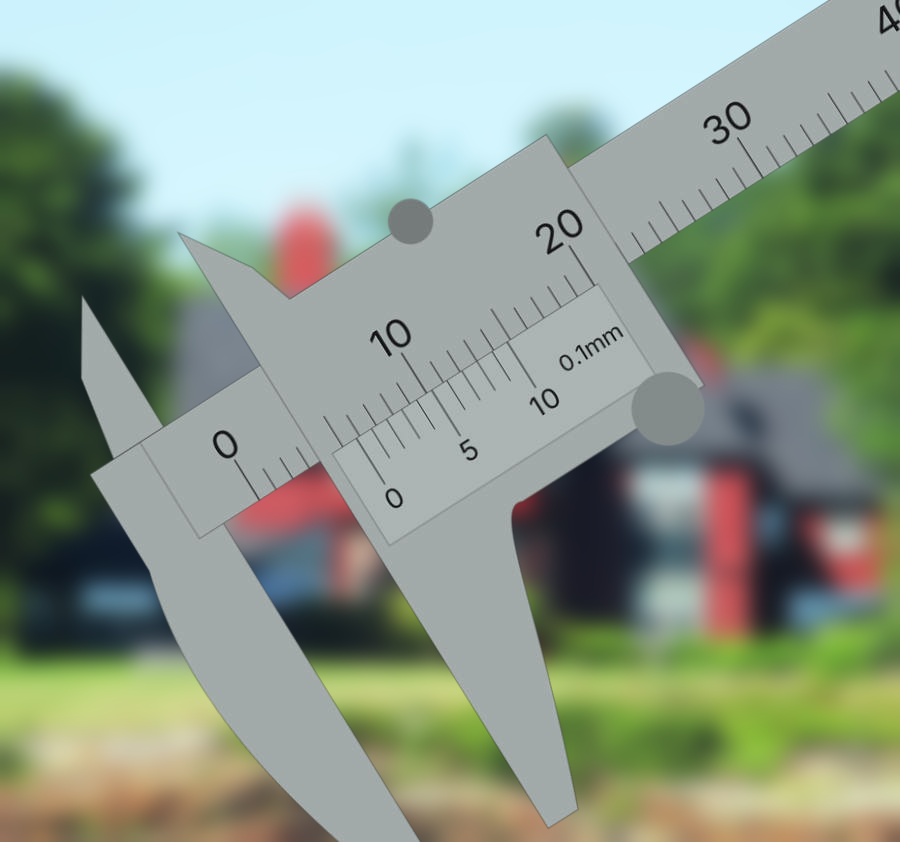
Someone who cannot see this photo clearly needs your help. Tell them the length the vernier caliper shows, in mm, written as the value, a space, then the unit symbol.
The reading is 5.8 mm
